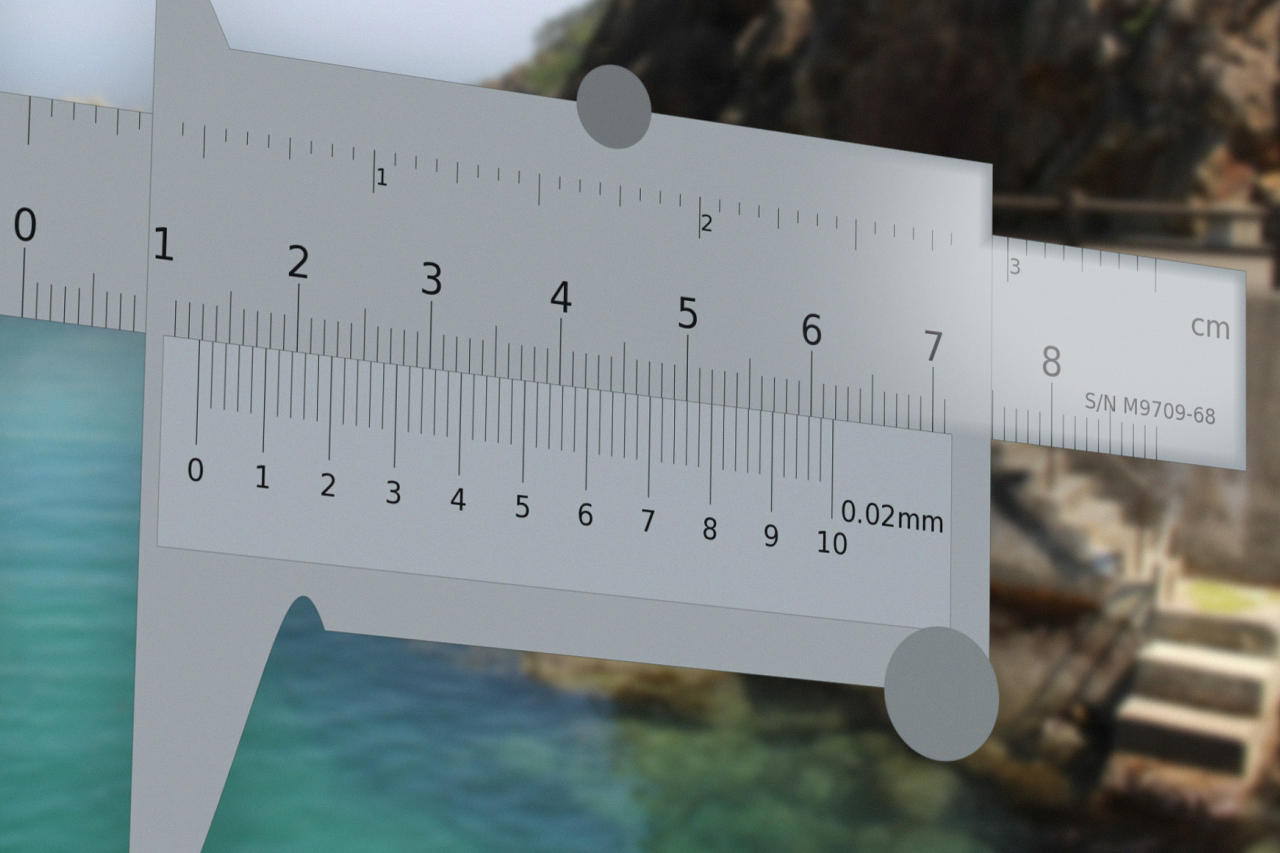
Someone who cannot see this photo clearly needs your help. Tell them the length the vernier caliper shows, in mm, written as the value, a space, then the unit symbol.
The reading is 12.8 mm
